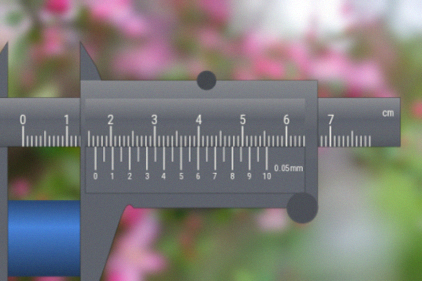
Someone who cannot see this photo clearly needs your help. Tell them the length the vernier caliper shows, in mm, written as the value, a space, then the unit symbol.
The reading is 16.5 mm
